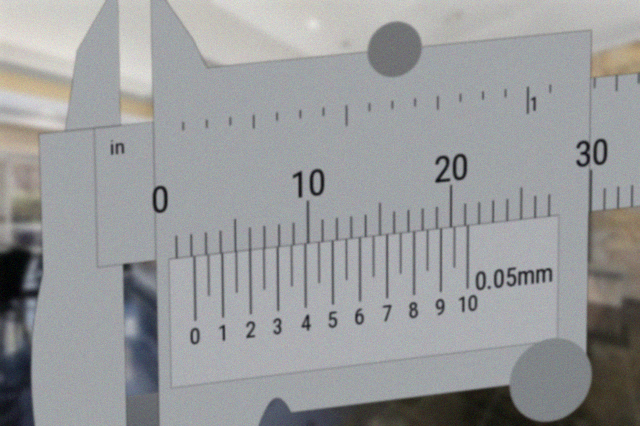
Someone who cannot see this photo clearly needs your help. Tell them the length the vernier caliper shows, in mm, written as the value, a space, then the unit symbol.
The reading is 2.2 mm
